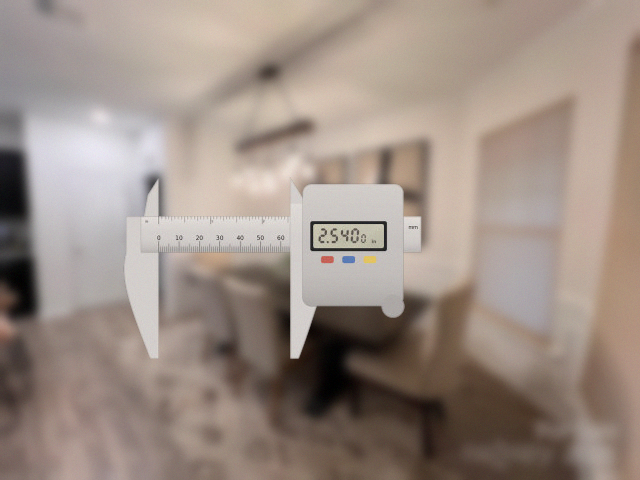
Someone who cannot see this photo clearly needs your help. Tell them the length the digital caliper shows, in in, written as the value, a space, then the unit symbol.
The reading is 2.5400 in
